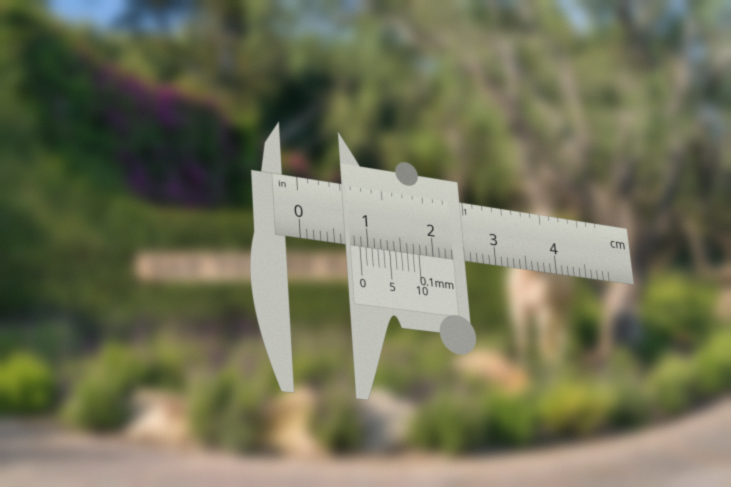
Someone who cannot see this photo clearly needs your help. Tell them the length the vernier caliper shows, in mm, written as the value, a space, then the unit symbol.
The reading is 8.8 mm
